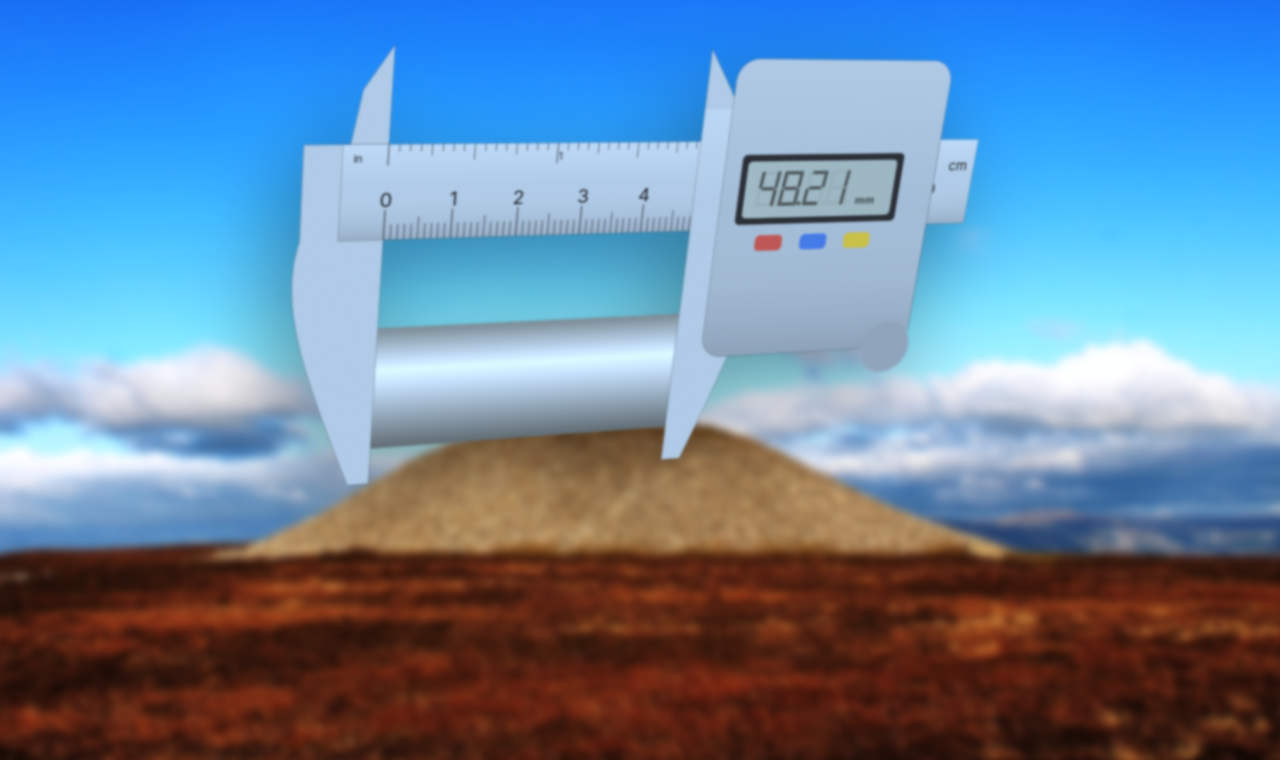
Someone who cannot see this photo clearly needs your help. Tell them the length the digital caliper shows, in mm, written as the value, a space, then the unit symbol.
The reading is 48.21 mm
